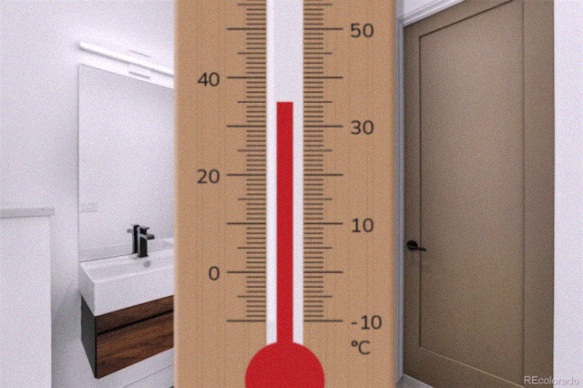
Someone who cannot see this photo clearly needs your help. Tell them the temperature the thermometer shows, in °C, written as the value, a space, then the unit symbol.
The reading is 35 °C
